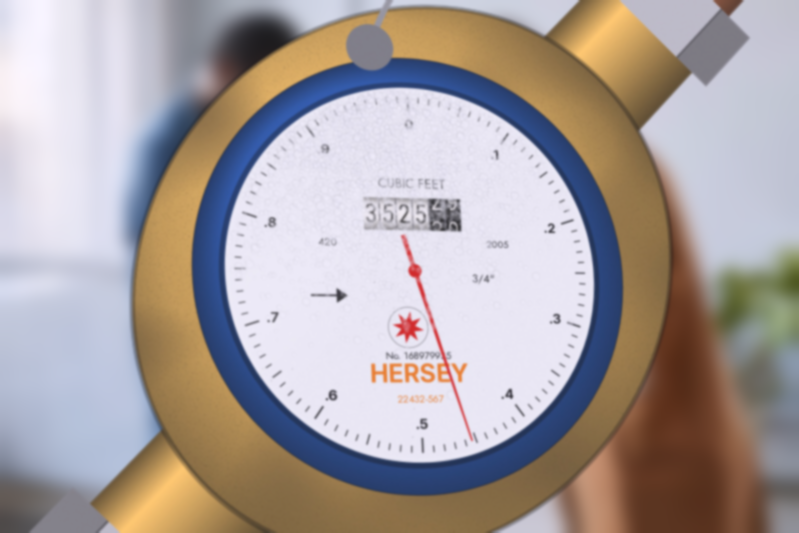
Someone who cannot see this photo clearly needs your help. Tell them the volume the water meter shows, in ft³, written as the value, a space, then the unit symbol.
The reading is 352529.45 ft³
